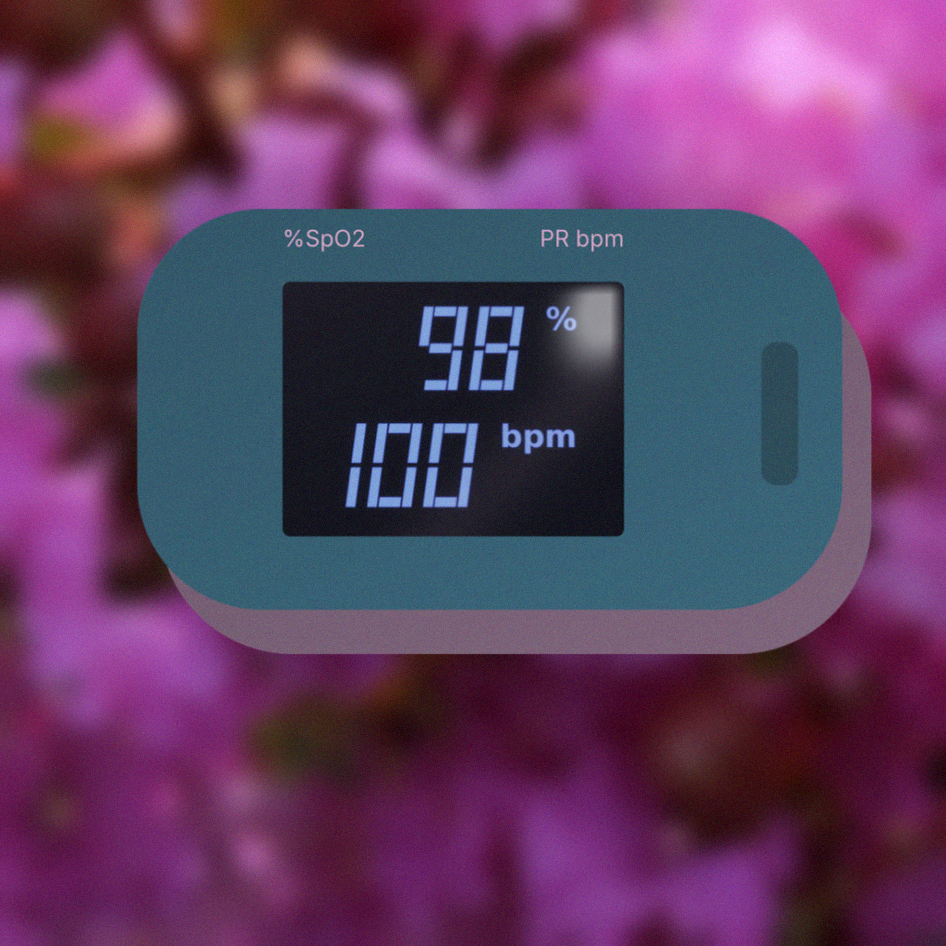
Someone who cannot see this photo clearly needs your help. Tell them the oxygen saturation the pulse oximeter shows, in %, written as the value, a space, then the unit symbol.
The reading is 98 %
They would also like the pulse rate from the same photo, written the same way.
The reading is 100 bpm
